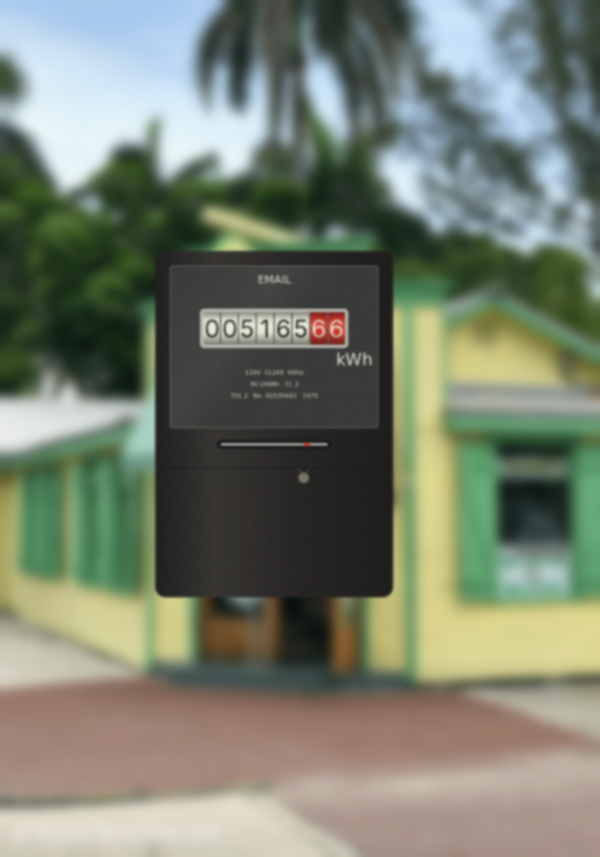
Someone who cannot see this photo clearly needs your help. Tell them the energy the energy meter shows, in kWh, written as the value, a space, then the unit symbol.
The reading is 5165.66 kWh
